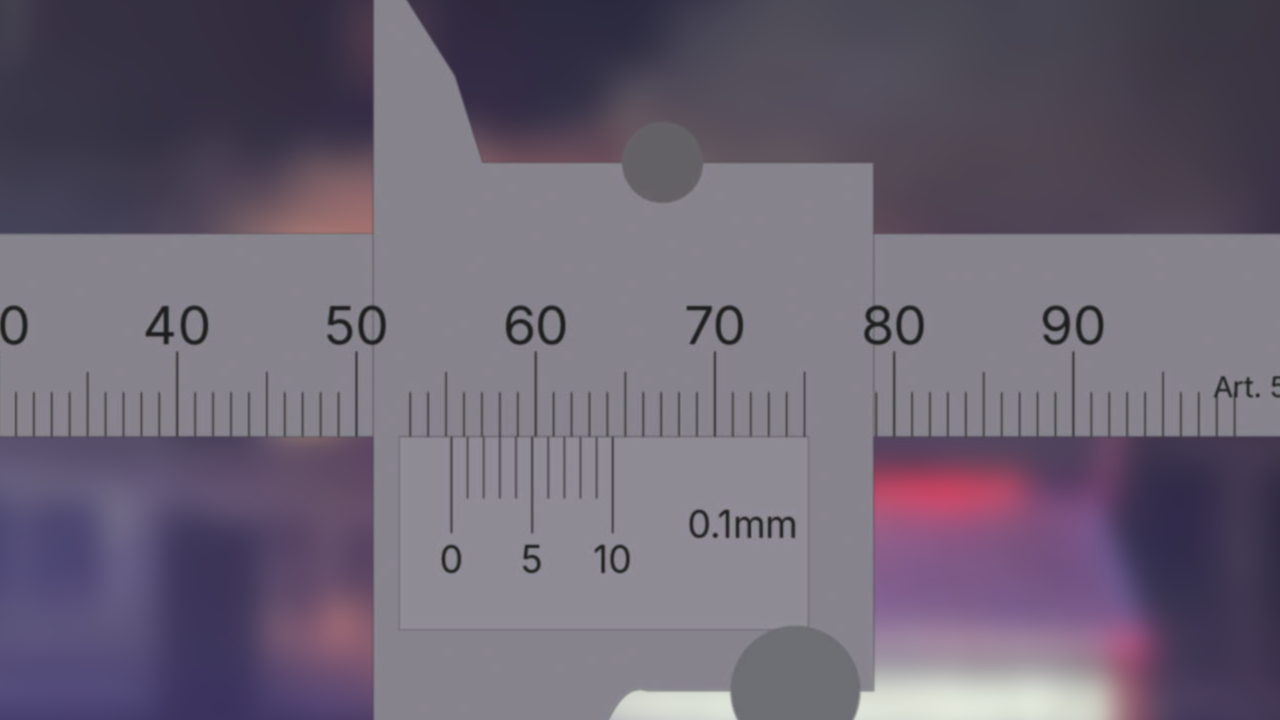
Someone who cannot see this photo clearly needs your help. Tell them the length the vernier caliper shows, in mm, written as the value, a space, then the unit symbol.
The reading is 55.3 mm
